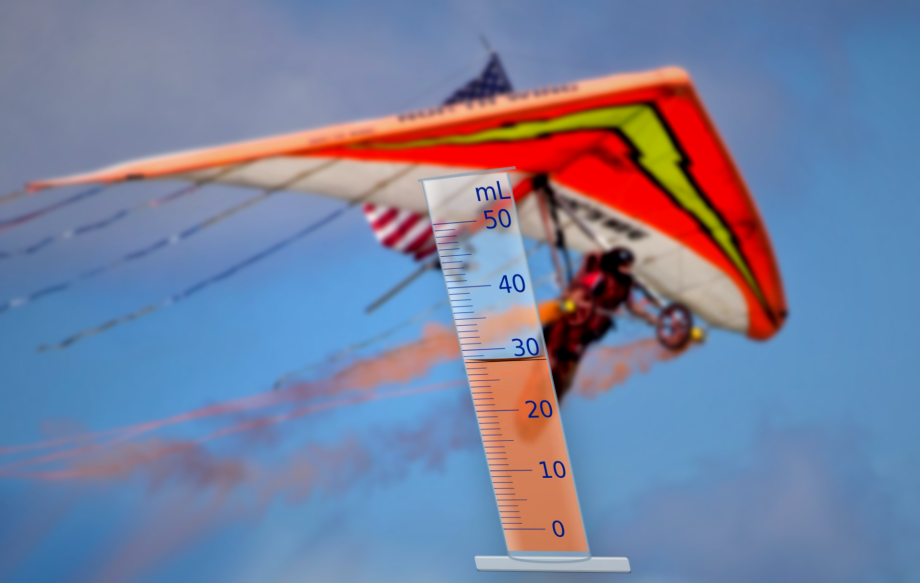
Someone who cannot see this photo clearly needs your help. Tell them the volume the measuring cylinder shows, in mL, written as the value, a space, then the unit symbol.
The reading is 28 mL
